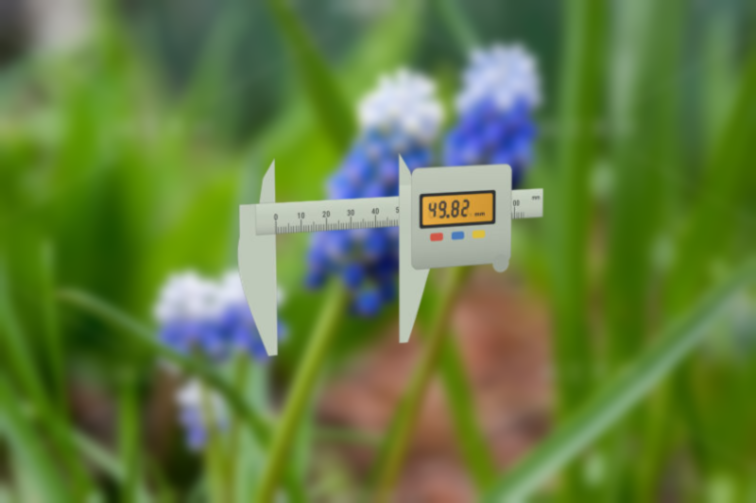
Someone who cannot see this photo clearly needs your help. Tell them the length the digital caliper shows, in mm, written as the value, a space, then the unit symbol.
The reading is 49.82 mm
